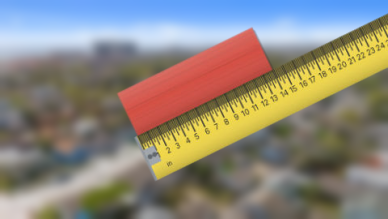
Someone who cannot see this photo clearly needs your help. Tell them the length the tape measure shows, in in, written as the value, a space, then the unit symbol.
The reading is 14 in
